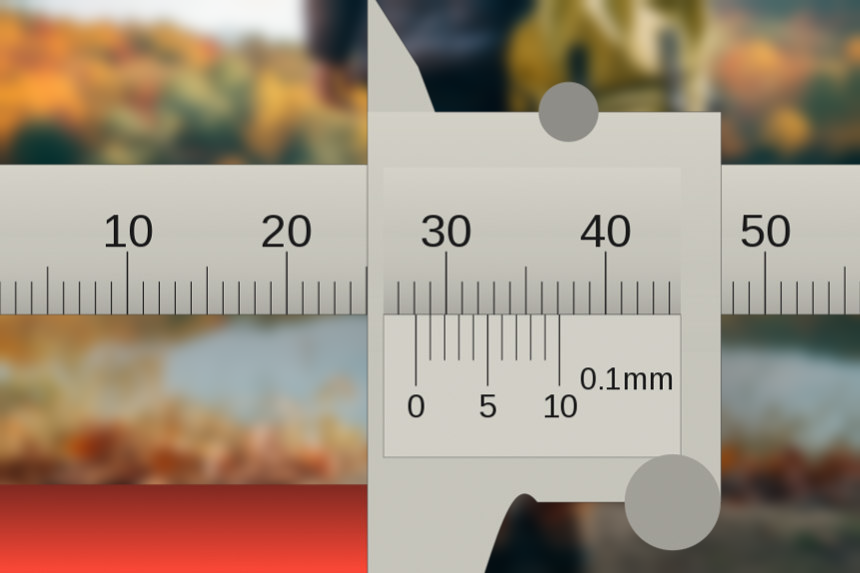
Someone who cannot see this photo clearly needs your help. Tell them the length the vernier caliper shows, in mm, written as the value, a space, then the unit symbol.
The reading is 28.1 mm
